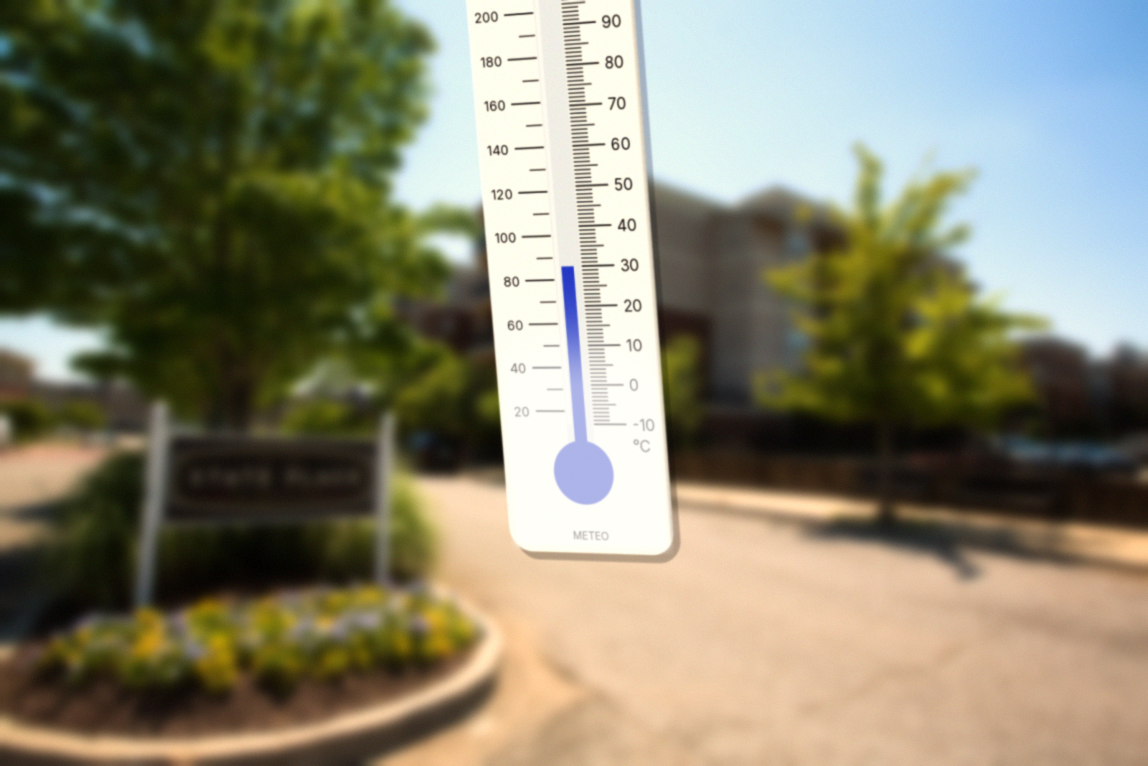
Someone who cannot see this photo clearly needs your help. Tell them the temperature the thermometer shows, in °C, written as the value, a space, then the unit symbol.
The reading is 30 °C
